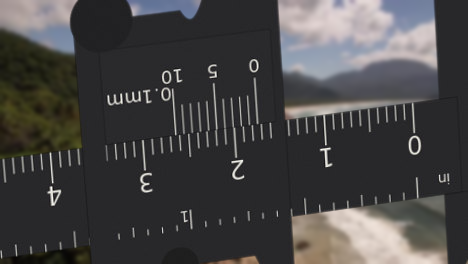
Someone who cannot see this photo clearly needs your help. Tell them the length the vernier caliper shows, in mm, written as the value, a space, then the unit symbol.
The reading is 17.4 mm
